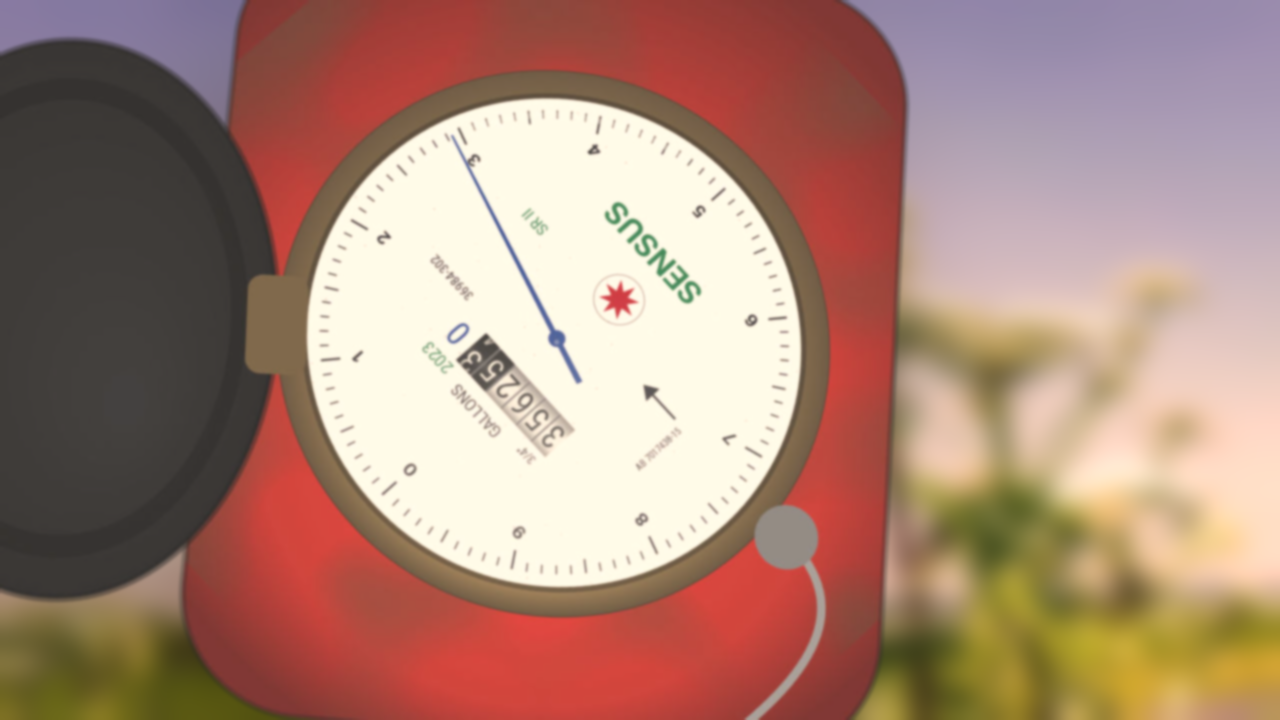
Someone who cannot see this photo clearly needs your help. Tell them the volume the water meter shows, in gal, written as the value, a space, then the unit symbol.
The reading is 3562532.9 gal
